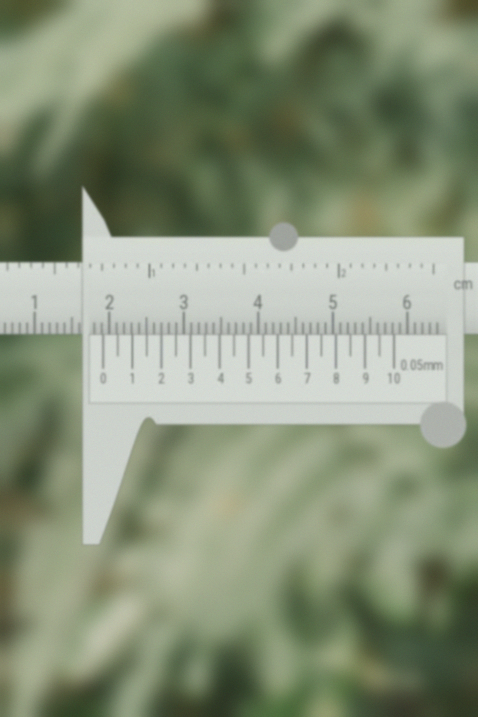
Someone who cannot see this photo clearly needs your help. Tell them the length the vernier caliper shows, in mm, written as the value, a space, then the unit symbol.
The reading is 19.2 mm
